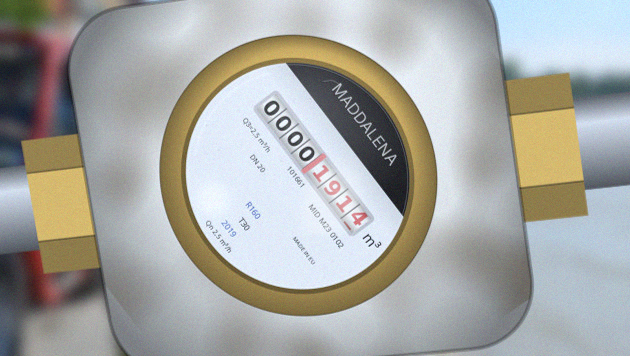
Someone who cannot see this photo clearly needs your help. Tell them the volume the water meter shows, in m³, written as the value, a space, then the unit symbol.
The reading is 0.1914 m³
